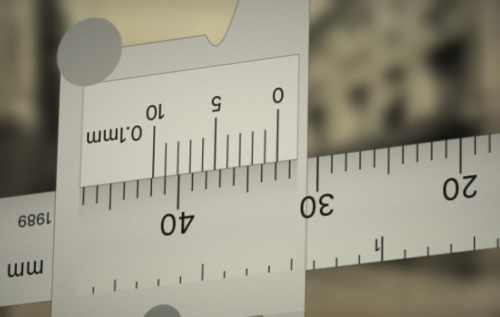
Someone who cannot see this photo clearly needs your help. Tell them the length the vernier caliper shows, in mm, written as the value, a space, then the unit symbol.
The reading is 32.9 mm
